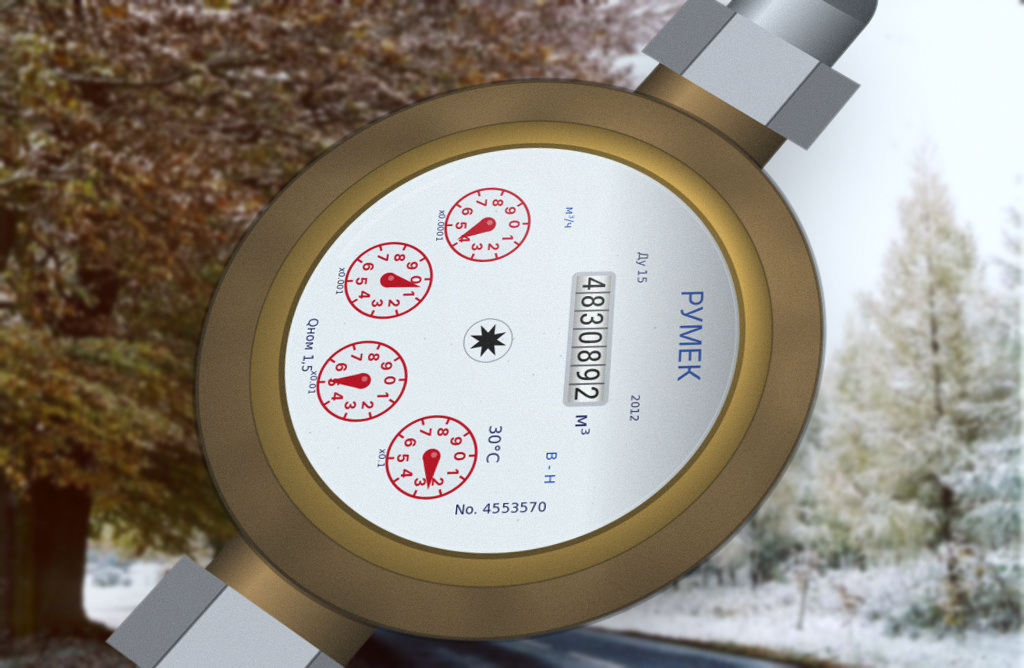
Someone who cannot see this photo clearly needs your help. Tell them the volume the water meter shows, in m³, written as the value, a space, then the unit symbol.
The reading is 4830892.2504 m³
